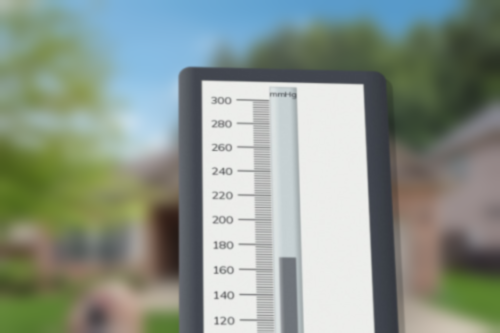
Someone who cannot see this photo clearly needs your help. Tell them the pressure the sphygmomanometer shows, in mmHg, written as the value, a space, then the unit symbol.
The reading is 170 mmHg
